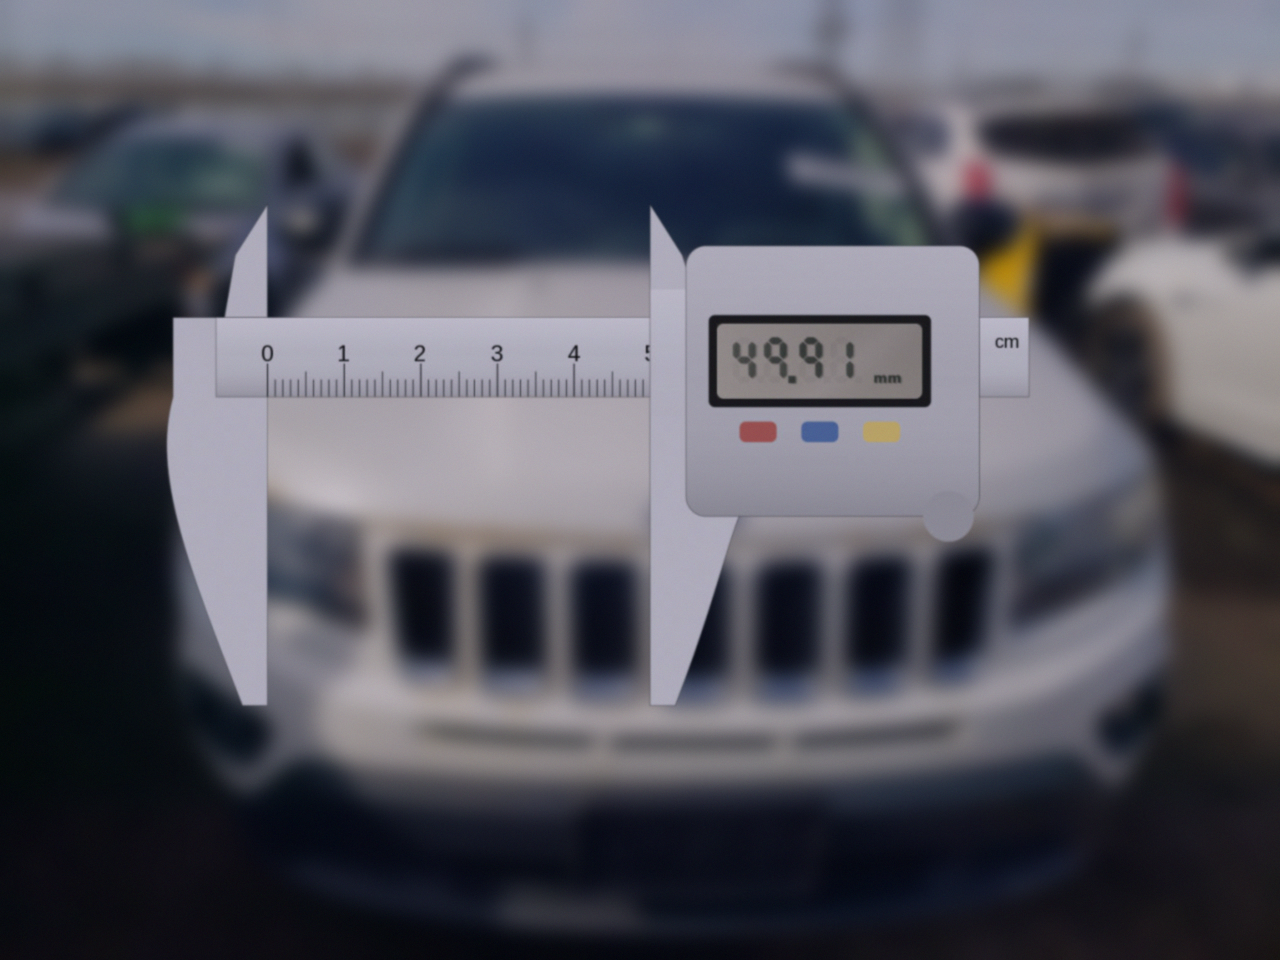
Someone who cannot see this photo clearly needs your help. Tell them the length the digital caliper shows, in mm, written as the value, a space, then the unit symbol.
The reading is 49.91 mm
